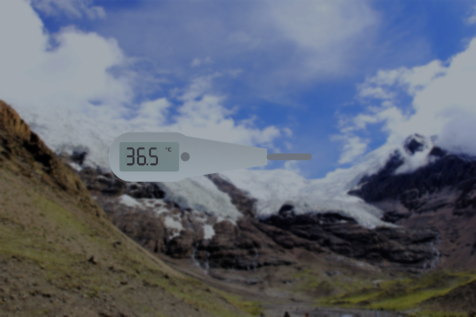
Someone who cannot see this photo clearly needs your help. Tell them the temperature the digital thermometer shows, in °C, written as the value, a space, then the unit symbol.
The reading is 36.5 °C
